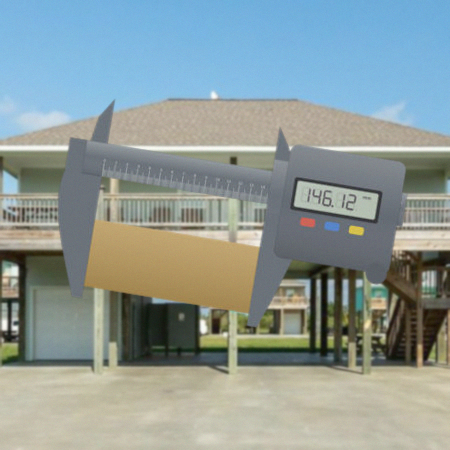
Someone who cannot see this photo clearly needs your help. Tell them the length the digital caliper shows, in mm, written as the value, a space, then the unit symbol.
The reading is 146.12 mm
